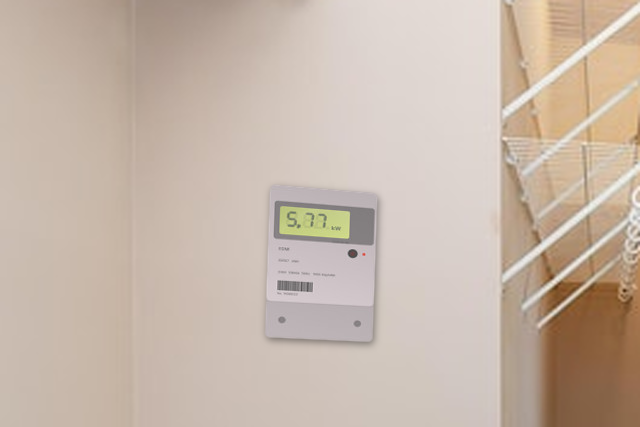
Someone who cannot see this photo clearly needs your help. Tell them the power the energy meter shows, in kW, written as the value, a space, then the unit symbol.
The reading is 5.77 kW
